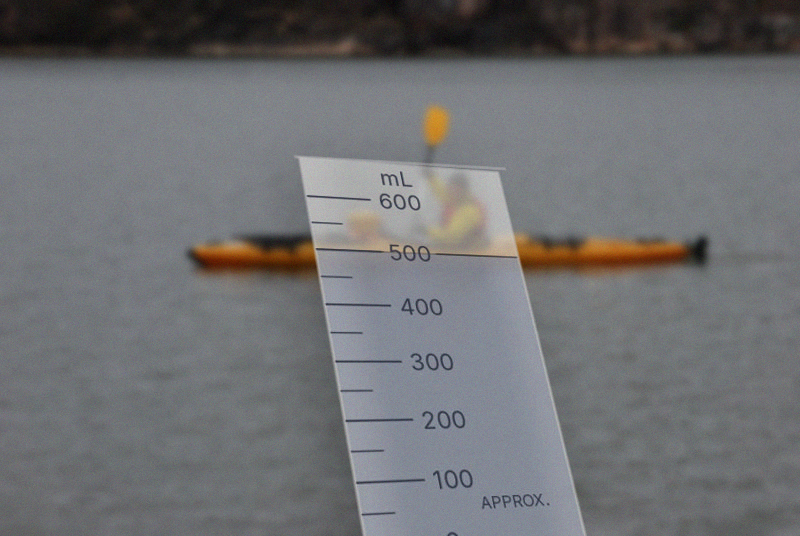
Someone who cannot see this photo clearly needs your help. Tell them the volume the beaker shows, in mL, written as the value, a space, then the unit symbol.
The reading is 500 mL
